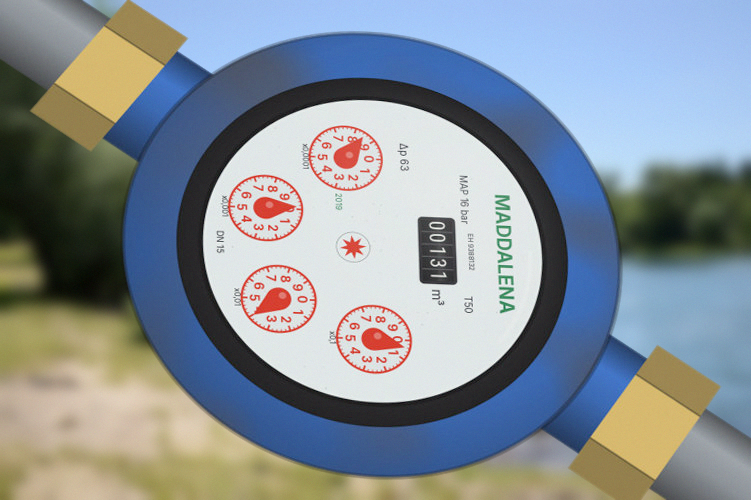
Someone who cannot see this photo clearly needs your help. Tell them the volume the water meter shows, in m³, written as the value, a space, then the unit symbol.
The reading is 131.0398 m³
